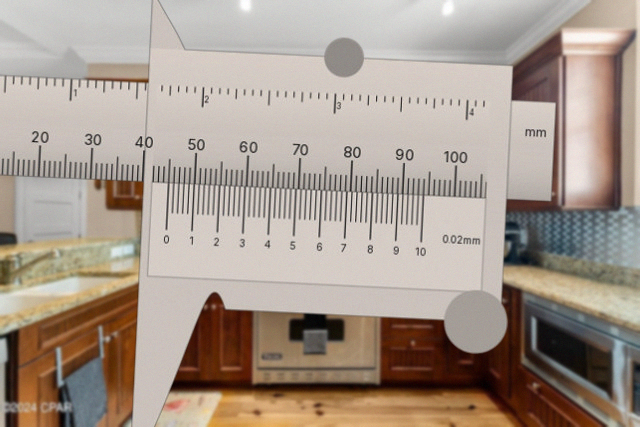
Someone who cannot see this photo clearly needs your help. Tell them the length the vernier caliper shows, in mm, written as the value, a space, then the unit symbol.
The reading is 45.0 mm
